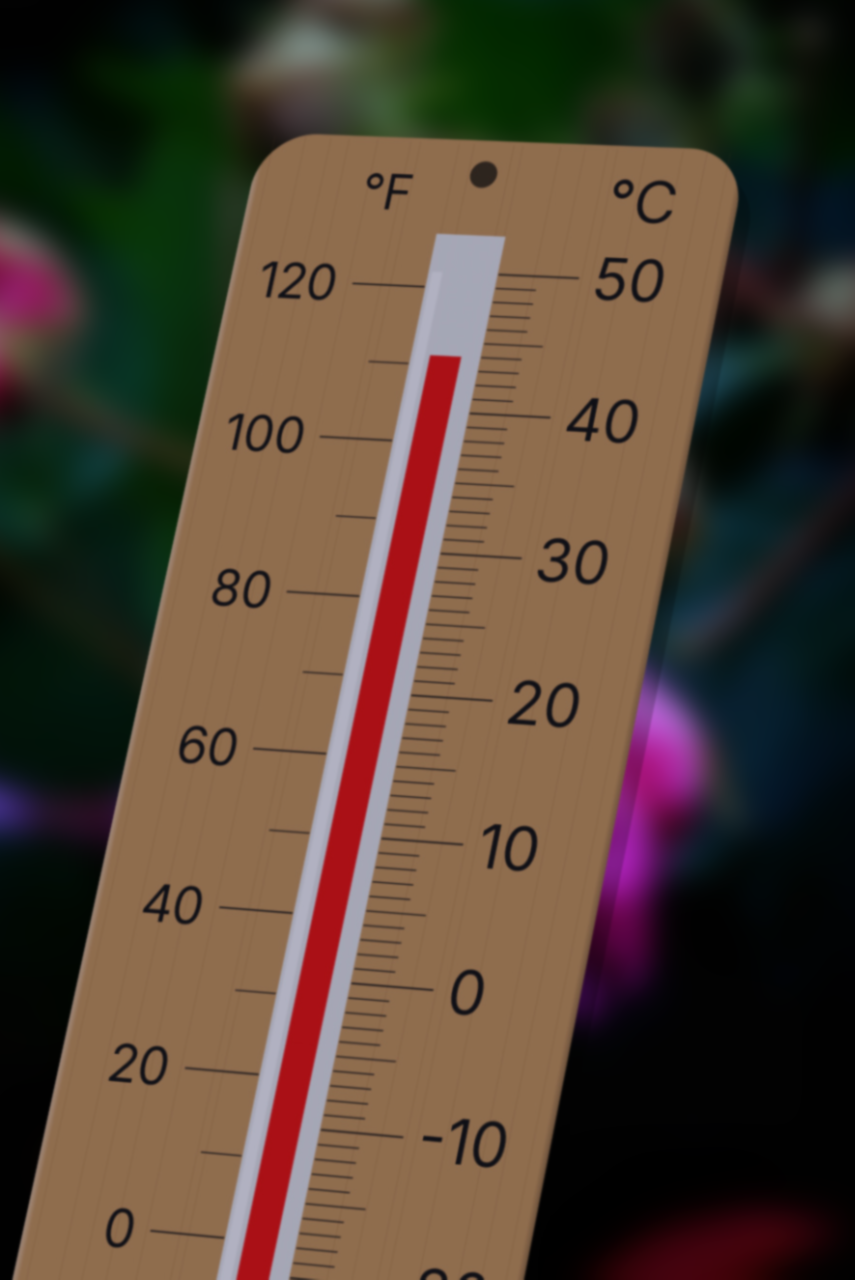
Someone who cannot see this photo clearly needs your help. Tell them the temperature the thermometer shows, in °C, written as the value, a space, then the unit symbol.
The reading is 44 °C
